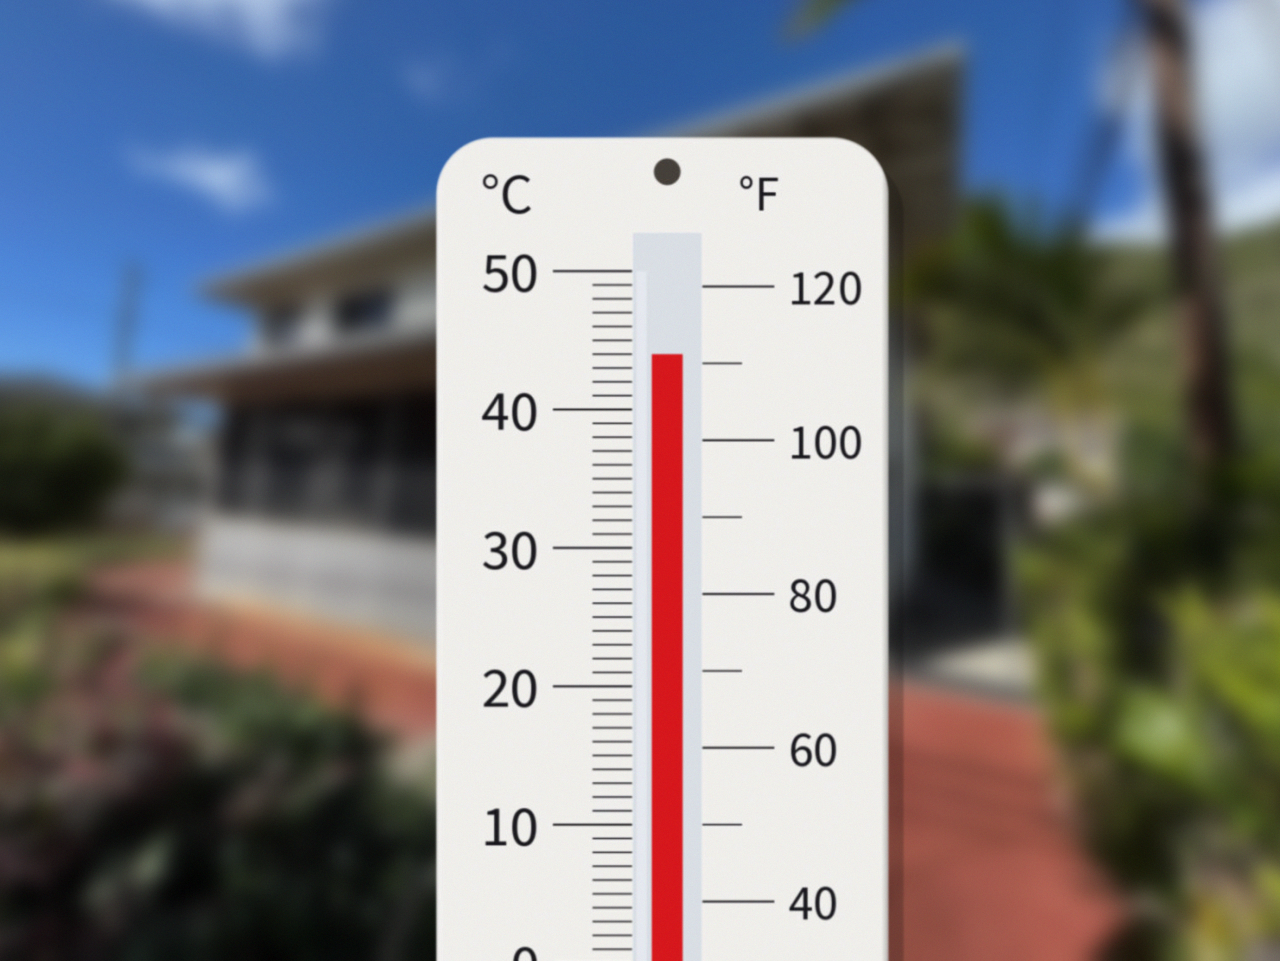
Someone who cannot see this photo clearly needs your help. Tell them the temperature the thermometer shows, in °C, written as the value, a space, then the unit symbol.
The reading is 44 °C
